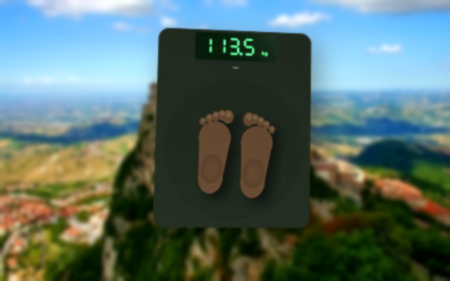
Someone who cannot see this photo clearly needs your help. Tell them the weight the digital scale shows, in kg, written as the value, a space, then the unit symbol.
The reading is 113.5 kg
